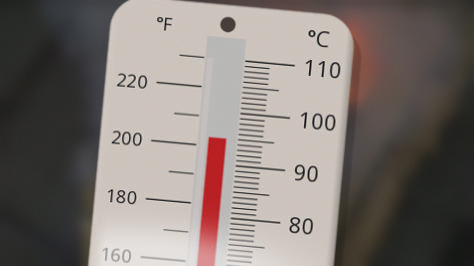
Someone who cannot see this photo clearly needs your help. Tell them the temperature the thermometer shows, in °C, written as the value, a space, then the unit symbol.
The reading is 95 °C
